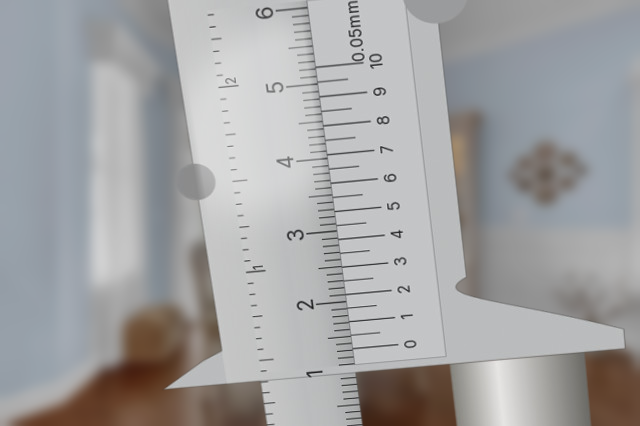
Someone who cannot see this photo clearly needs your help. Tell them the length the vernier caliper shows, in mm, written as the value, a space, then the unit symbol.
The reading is 13.2 mm
